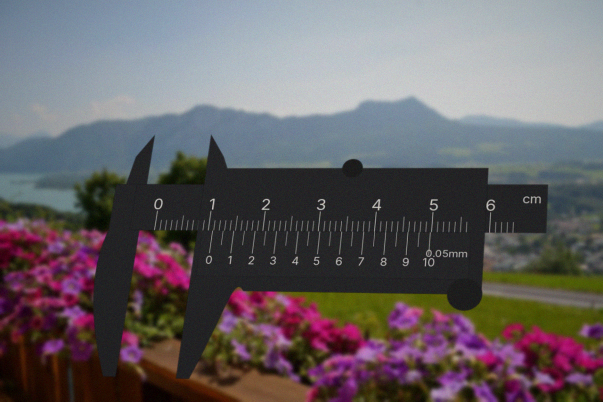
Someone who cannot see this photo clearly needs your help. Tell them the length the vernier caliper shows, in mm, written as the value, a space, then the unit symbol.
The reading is 10.8 mm
